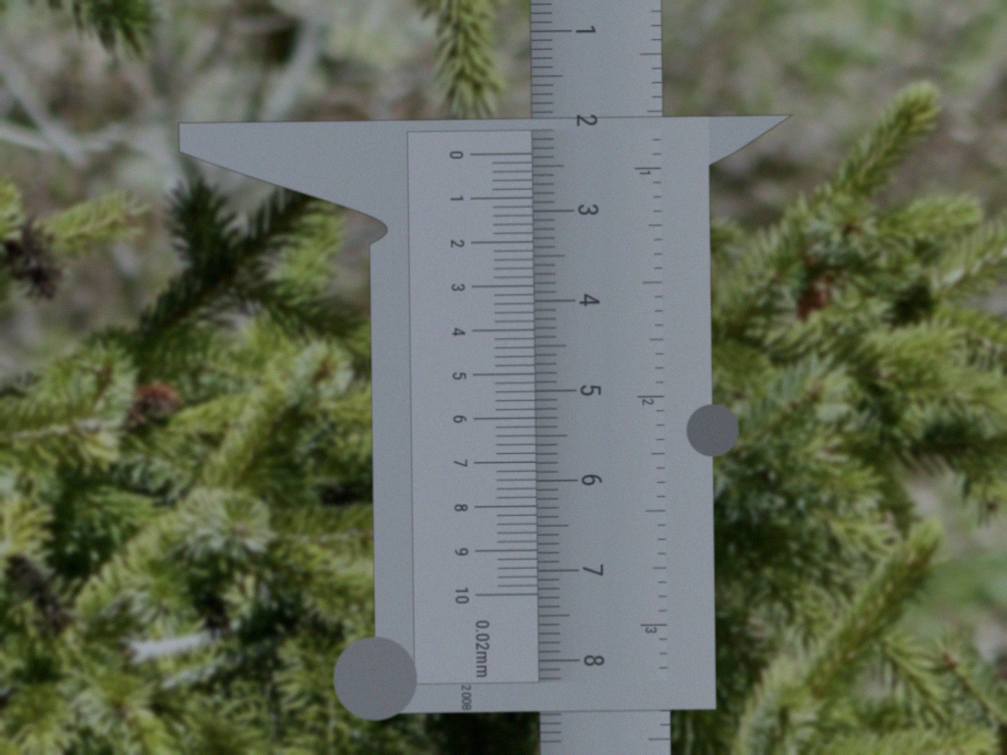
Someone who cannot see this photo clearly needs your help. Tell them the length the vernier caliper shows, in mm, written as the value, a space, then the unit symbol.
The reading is 23.6 mm
